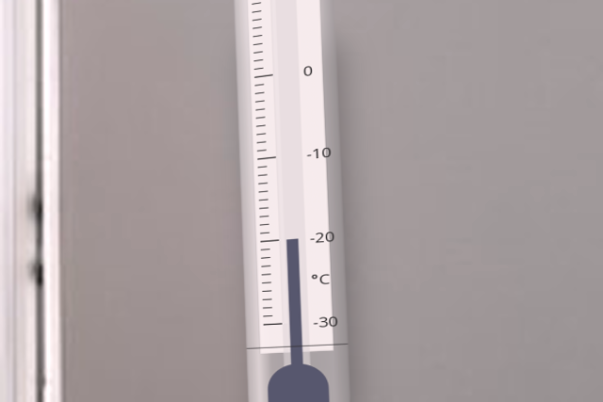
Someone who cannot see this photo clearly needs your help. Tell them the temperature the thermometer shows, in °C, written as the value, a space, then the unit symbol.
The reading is -20 °C
